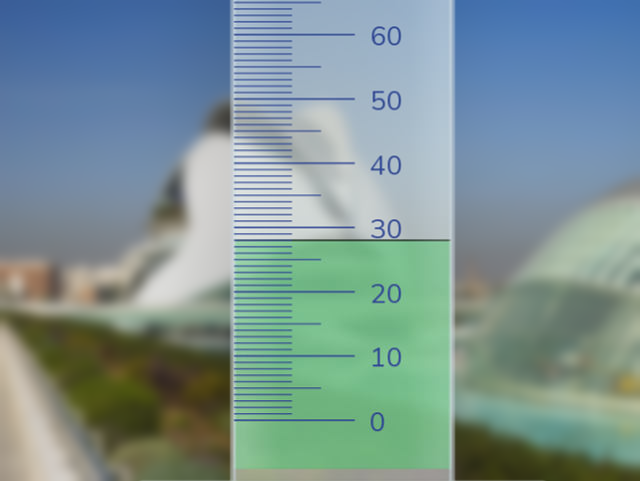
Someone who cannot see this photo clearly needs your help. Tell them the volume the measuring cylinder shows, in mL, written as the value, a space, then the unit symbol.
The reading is 28 mL
